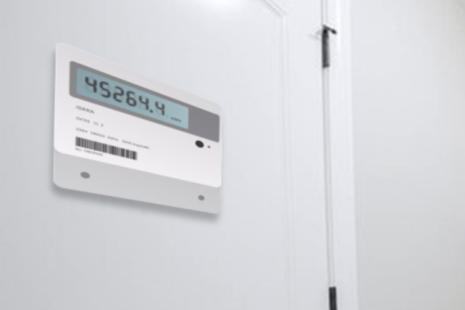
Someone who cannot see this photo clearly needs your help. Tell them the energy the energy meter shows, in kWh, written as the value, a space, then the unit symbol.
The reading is 45264.4 kWh
